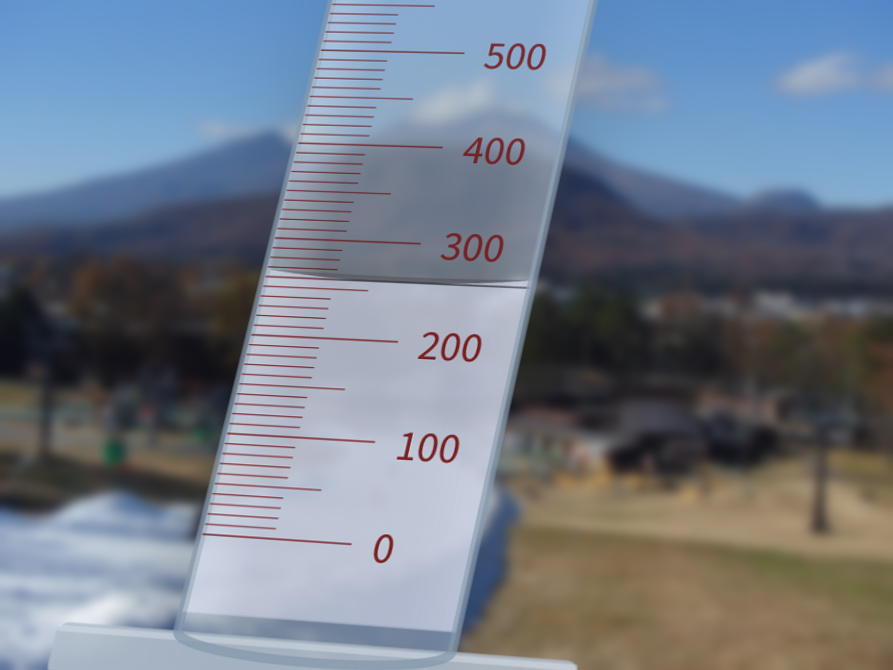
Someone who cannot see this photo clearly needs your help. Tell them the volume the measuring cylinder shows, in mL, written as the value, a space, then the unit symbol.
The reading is 260 mL
